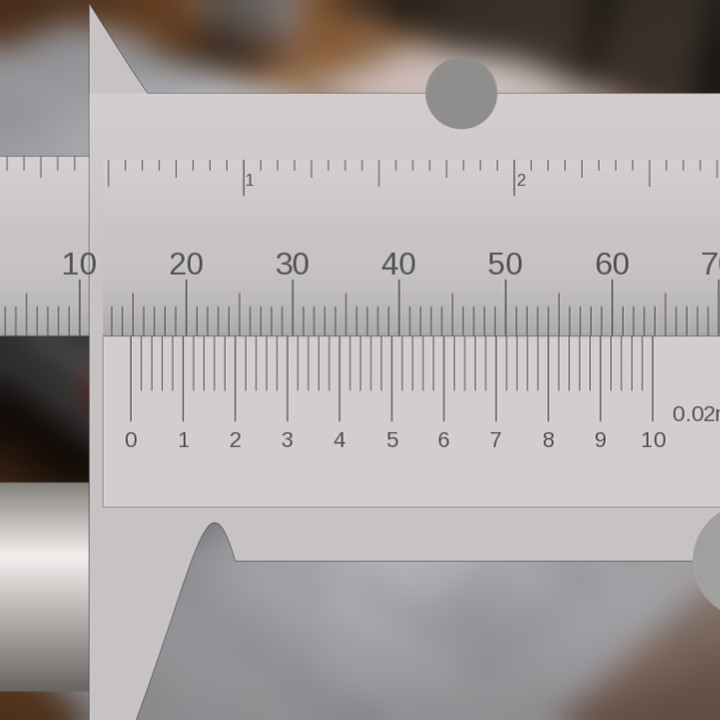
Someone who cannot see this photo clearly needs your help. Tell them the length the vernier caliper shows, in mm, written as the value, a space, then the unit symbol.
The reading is 14.8 mm
